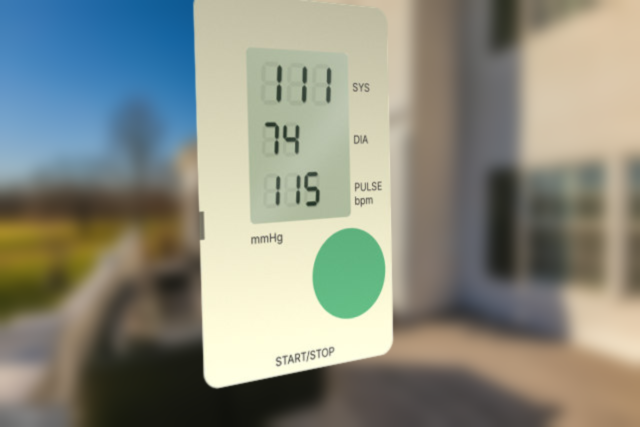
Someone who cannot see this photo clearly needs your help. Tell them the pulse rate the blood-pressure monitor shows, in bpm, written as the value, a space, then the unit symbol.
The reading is 115 bpm
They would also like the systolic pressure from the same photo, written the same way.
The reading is 111 mmHg
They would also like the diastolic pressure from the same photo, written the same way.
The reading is 74 mmHg
